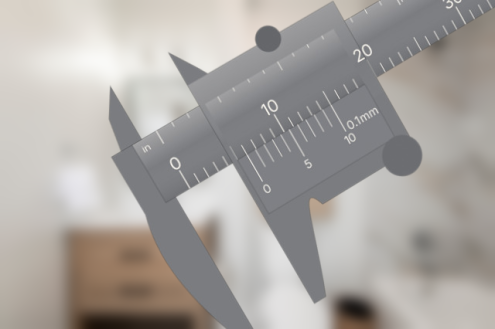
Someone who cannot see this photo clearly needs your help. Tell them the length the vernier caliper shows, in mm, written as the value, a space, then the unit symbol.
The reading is 6.0 mm
